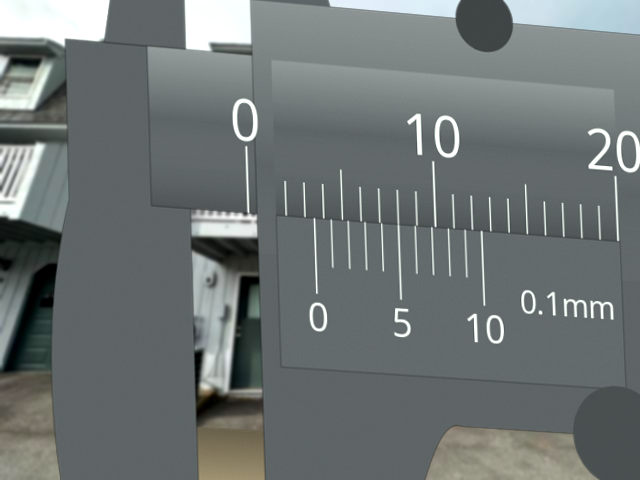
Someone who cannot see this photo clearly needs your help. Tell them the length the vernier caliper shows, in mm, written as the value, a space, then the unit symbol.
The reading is 3.5 mm
